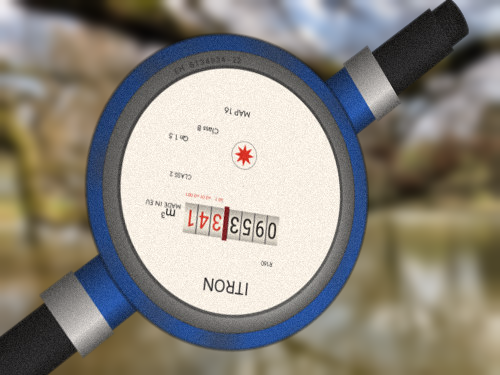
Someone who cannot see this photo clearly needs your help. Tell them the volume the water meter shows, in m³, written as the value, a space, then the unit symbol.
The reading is 953.341 m³
